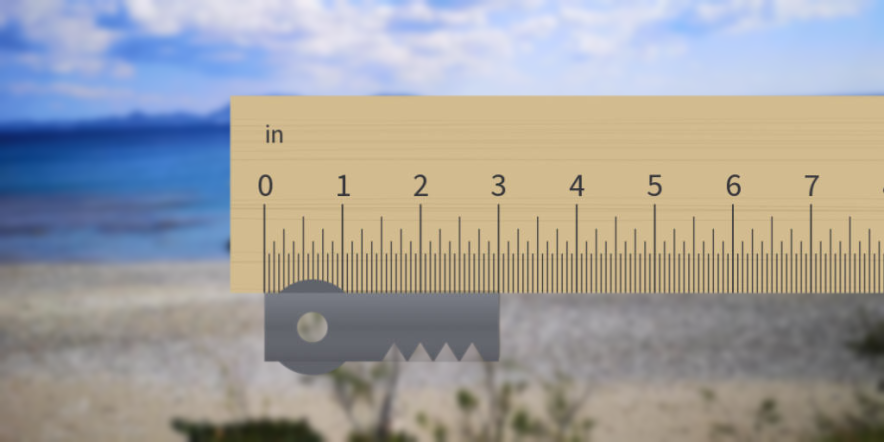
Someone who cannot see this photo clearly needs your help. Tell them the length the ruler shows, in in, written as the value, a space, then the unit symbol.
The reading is 3 in
